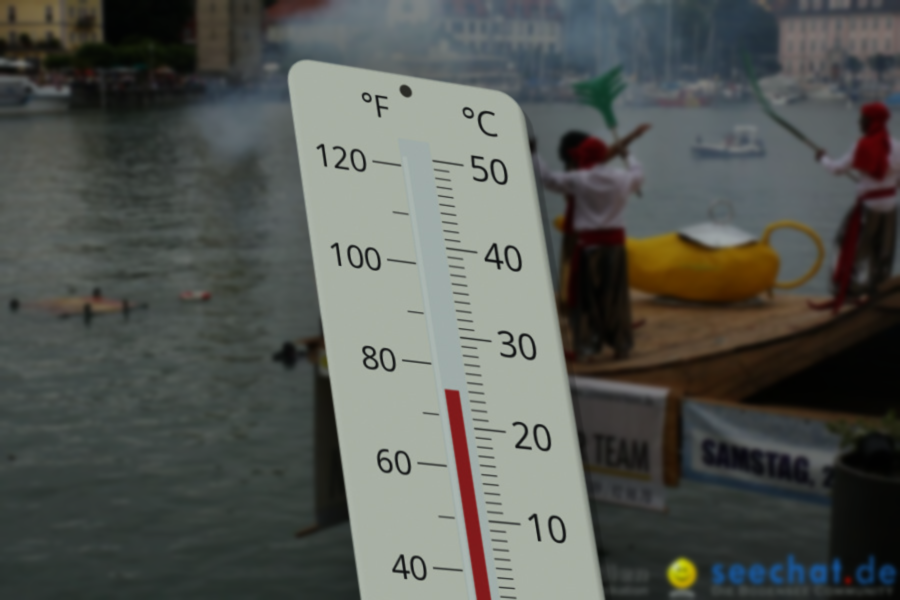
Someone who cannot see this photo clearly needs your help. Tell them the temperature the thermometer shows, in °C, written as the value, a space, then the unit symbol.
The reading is 24 °C
